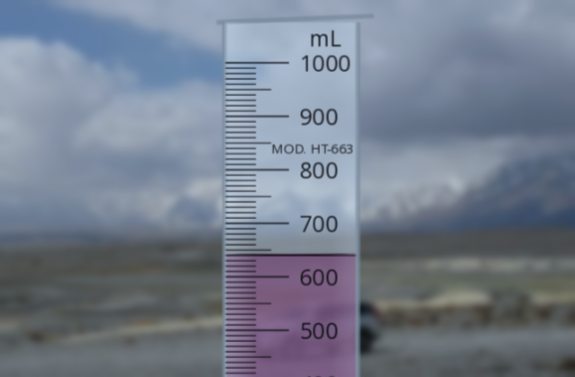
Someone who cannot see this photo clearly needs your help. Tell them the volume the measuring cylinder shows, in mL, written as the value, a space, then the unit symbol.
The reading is 640 mL
